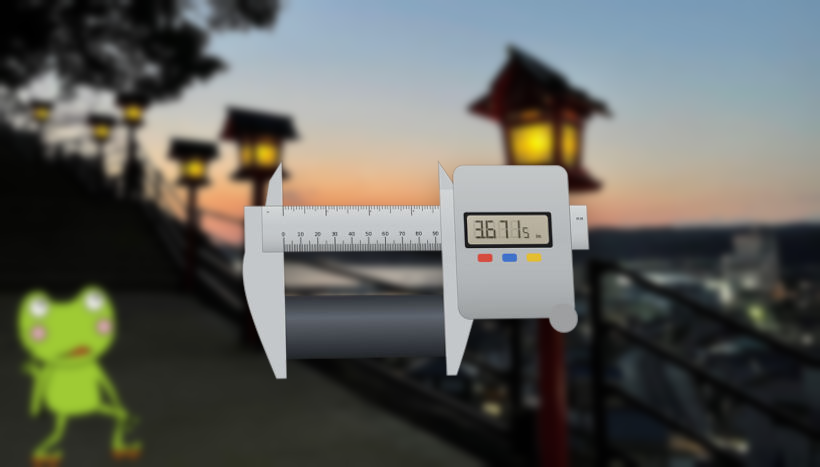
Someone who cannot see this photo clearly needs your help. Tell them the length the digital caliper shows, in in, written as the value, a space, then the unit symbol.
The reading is 3.6715 in
